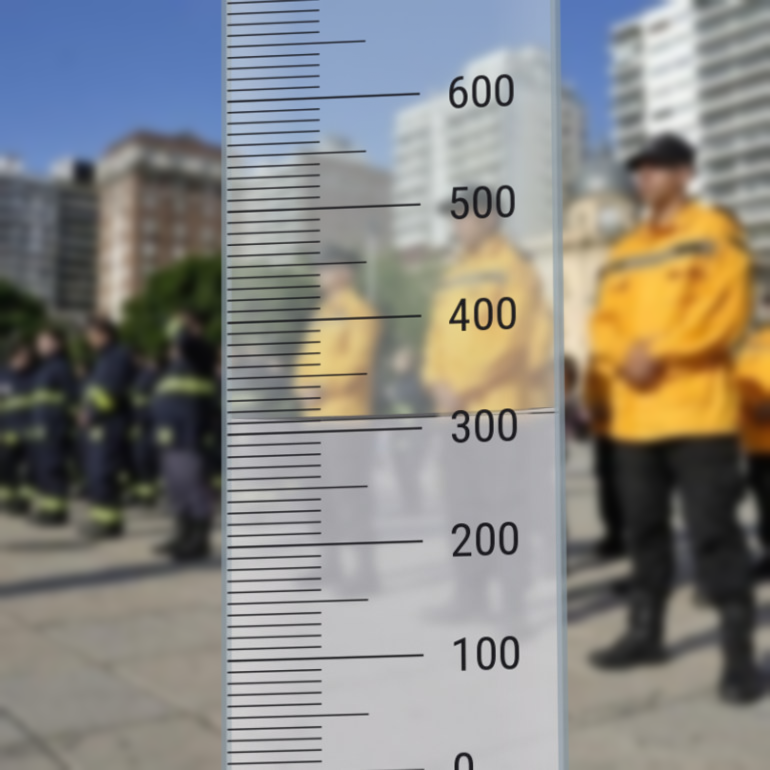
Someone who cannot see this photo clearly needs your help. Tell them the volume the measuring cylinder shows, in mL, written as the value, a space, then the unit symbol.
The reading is 310 mL
